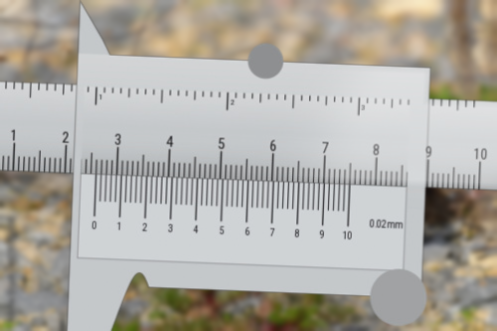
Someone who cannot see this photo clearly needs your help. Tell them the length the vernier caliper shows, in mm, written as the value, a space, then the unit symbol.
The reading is 26.0 mm
